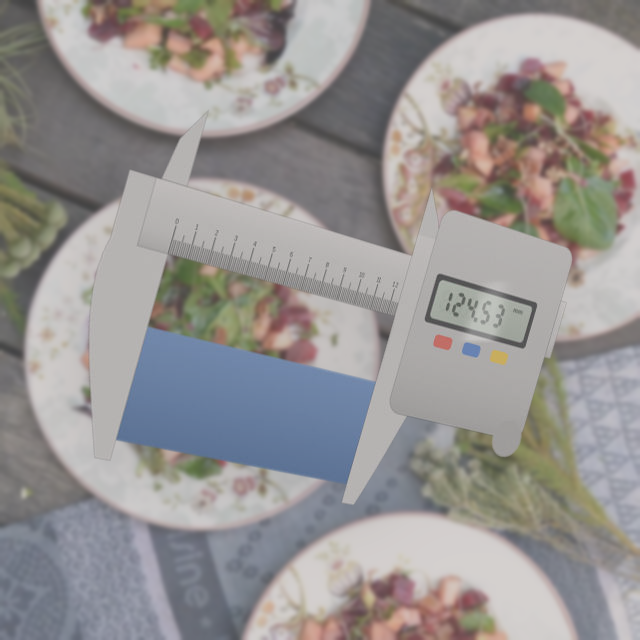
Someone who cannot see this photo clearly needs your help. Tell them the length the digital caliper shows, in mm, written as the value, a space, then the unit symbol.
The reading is 124.53 mm
